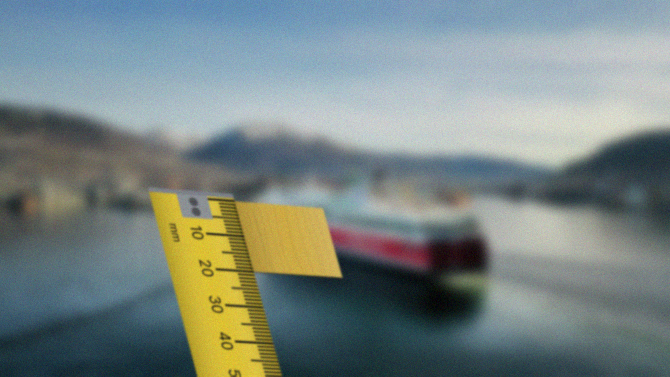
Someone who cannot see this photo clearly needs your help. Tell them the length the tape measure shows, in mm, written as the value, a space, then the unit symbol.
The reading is 20 mm
